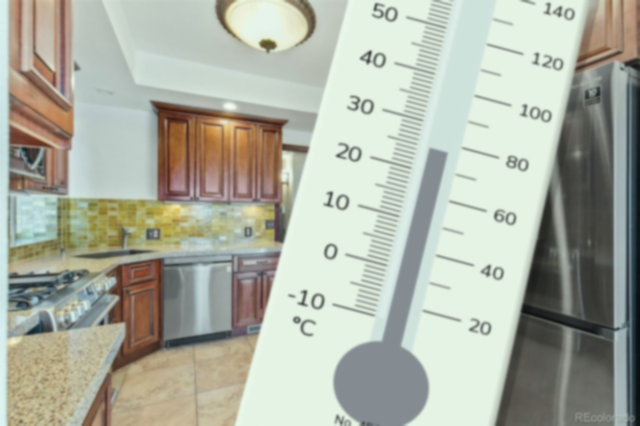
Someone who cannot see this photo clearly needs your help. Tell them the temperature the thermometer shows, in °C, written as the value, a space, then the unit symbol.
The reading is 25 °C
